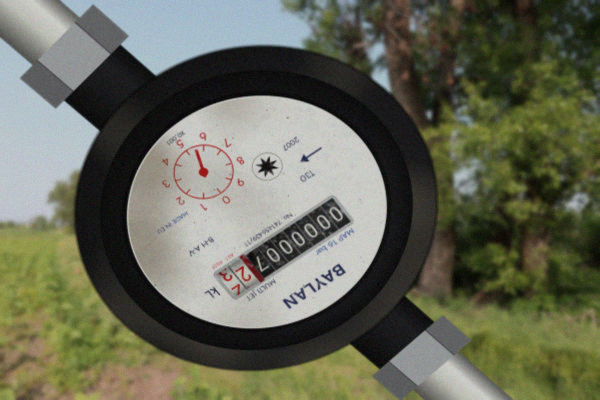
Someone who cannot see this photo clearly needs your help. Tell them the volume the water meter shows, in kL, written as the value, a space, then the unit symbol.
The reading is 7.225 kL
